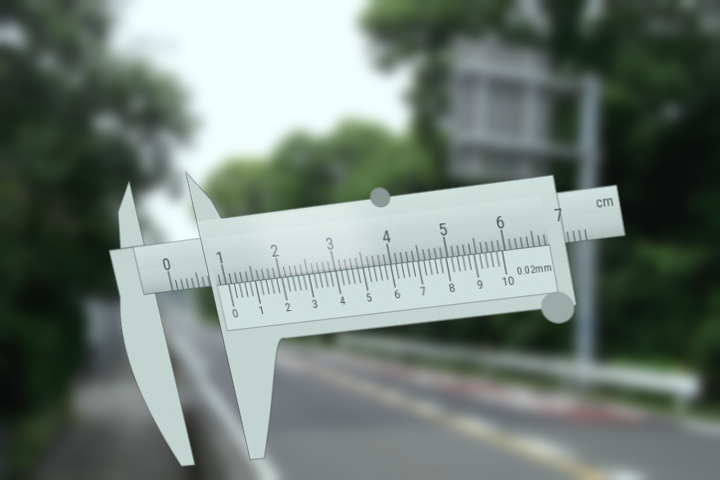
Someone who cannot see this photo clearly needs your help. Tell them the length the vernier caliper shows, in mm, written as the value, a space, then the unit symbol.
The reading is 10.5 mm
